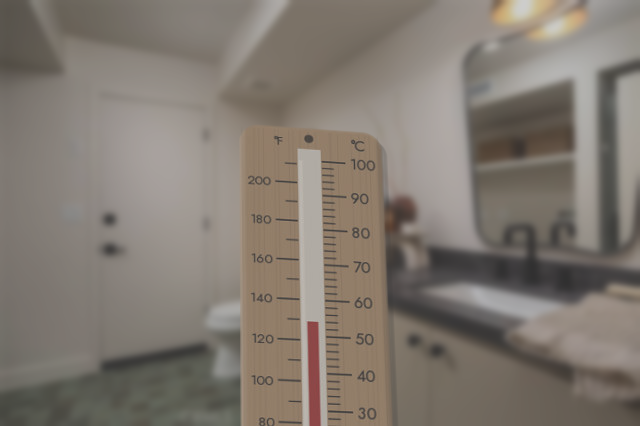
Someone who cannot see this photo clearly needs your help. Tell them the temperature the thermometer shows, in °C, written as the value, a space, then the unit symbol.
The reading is 54 °C
